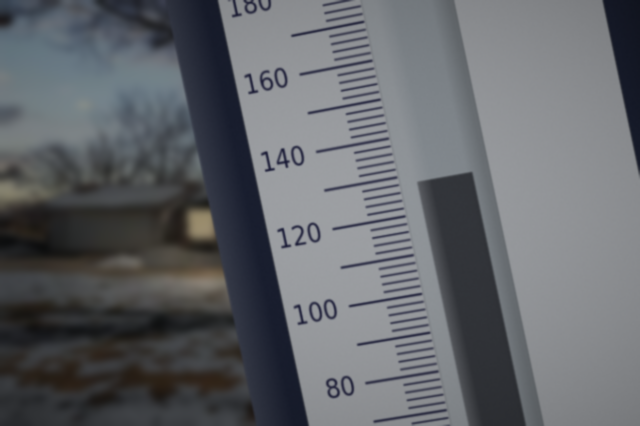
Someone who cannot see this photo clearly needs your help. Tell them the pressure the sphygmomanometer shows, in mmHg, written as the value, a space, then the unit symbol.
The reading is 128 mmHg
